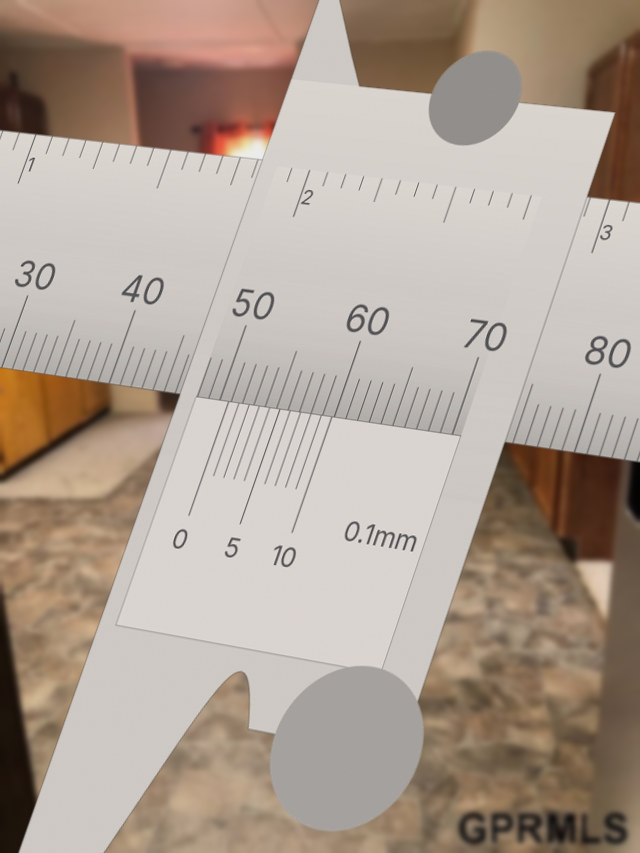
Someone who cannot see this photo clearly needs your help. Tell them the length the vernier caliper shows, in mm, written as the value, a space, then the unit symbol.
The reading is 50.8 mm
